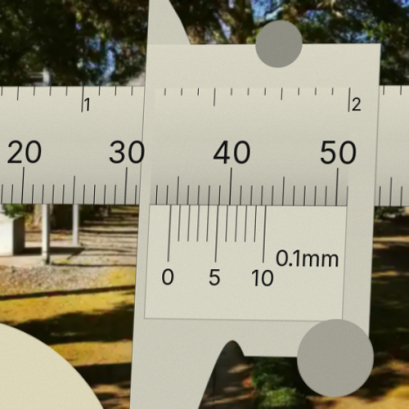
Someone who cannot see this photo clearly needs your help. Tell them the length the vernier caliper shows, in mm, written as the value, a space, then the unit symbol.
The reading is 34.4 mm
